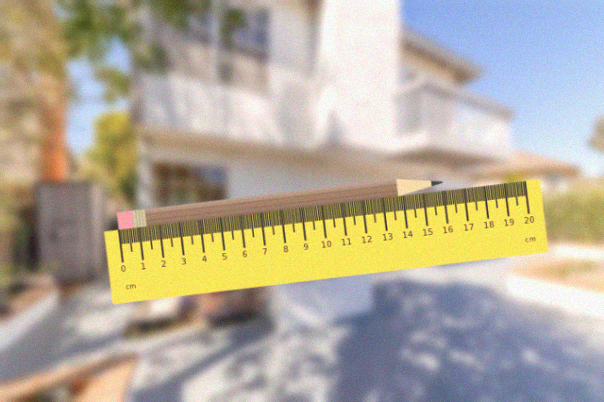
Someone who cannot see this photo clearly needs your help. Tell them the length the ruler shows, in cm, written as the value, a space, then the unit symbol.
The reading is 16 cm
